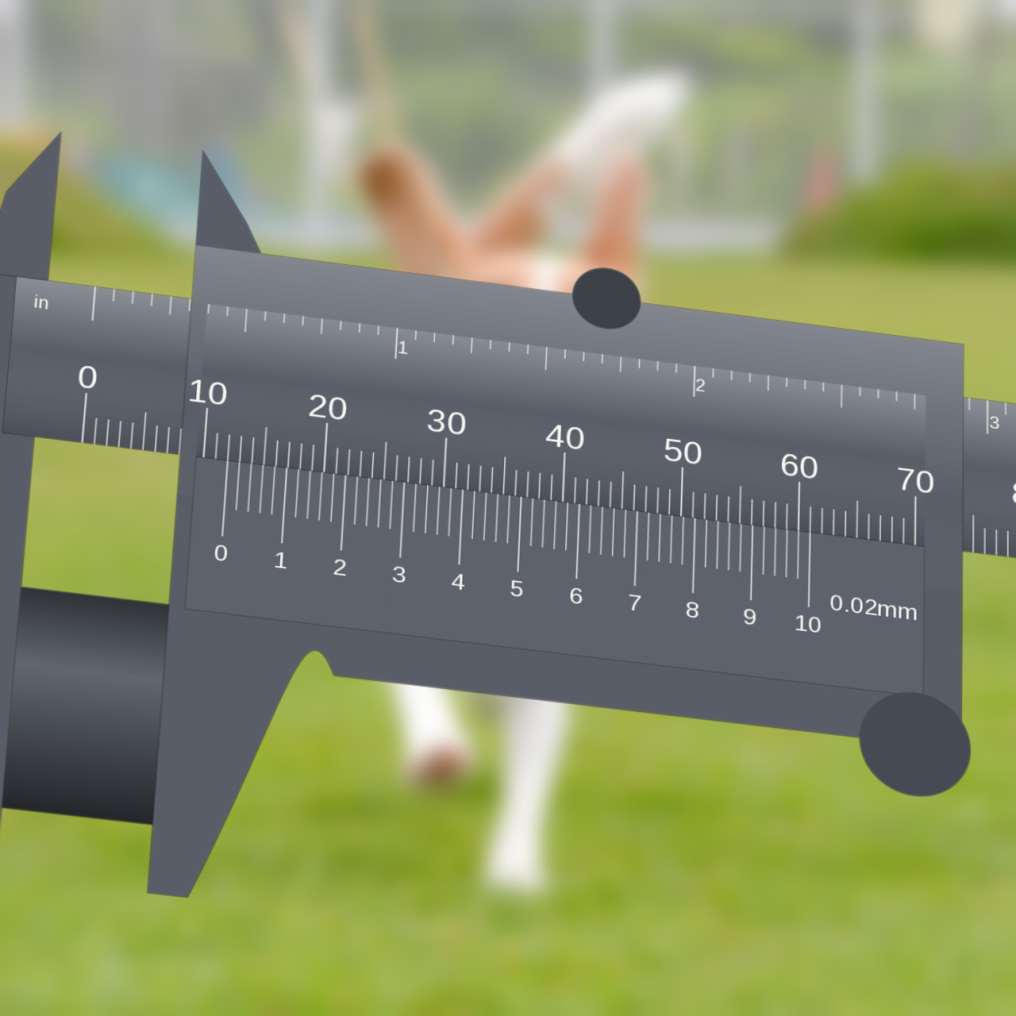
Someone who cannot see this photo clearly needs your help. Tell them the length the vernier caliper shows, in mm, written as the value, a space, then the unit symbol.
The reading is 12.0 mm
